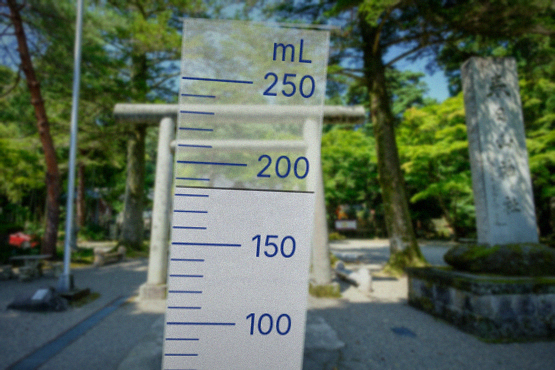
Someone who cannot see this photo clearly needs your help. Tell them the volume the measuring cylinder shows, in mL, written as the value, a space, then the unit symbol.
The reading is 185 mL
